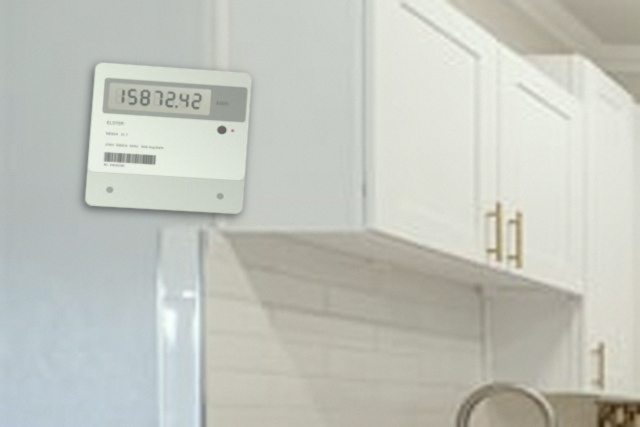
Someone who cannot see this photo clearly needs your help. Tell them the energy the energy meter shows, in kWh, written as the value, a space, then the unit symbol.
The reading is 15872.42 kWh
